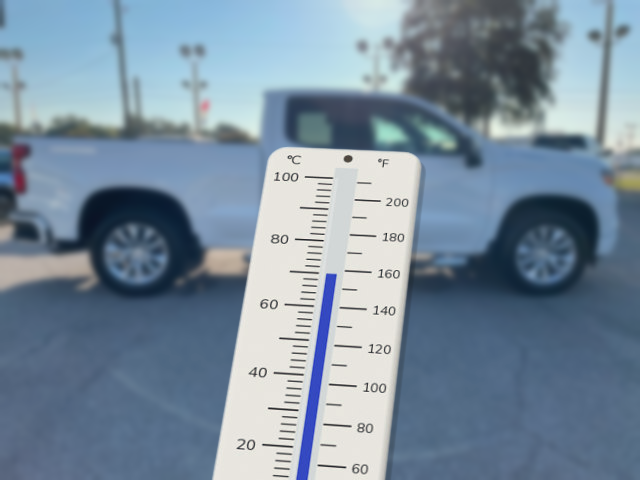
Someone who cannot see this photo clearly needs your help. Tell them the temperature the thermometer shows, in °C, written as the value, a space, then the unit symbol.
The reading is 70 °C
